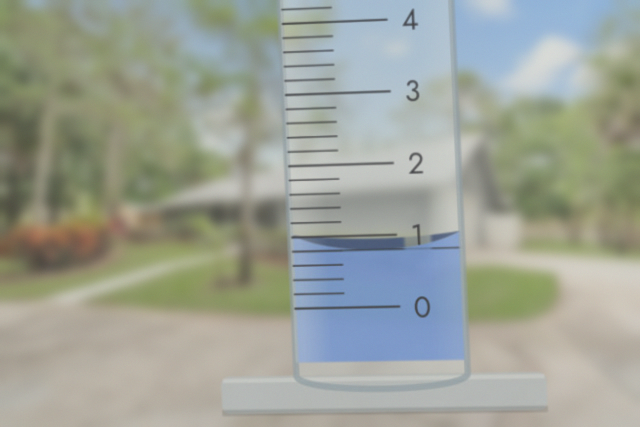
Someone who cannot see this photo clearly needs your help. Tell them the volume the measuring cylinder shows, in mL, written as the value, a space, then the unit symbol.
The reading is 0.8 mL
